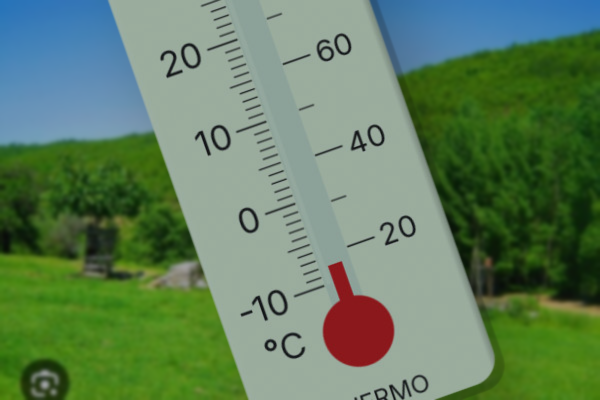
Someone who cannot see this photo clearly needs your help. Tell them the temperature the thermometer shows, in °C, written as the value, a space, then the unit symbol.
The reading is -8 °C
